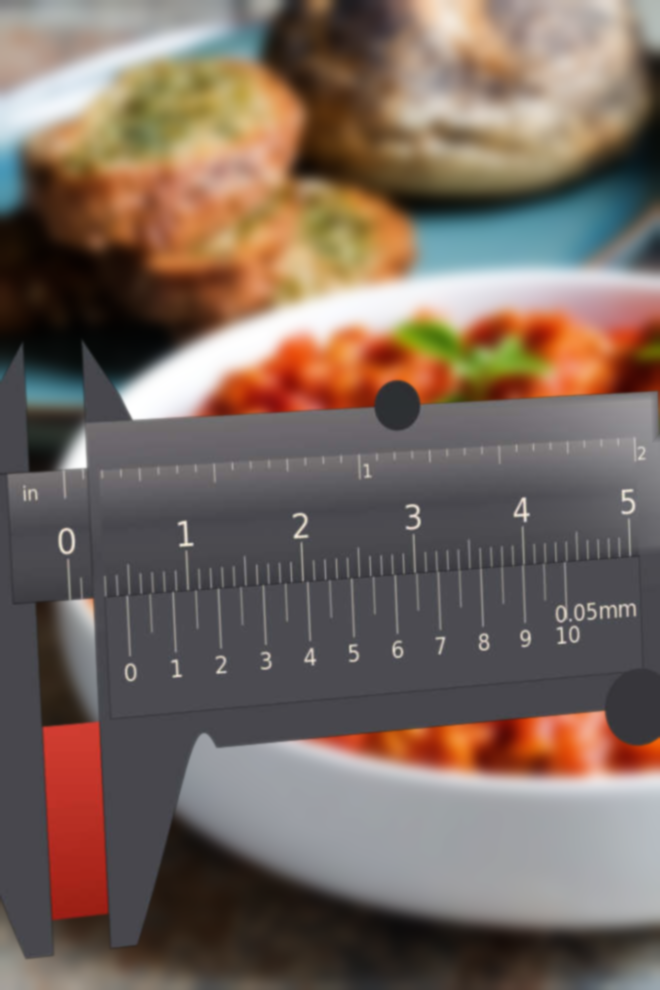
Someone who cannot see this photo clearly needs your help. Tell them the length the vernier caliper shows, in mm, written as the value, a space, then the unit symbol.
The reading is 4.8 mm
